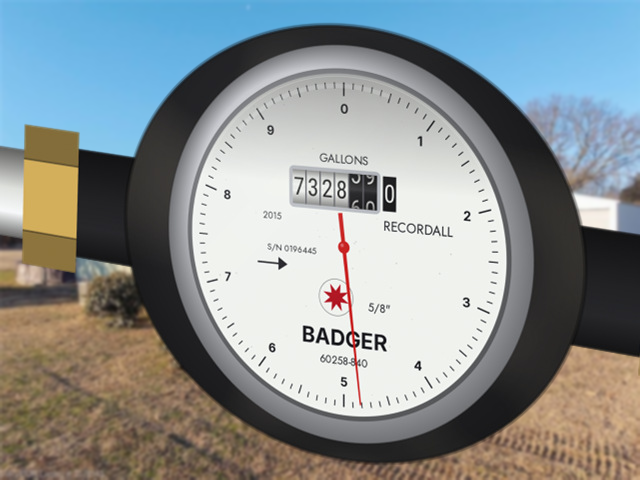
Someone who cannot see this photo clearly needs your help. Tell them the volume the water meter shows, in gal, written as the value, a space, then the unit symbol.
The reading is 7328594.8 gal
